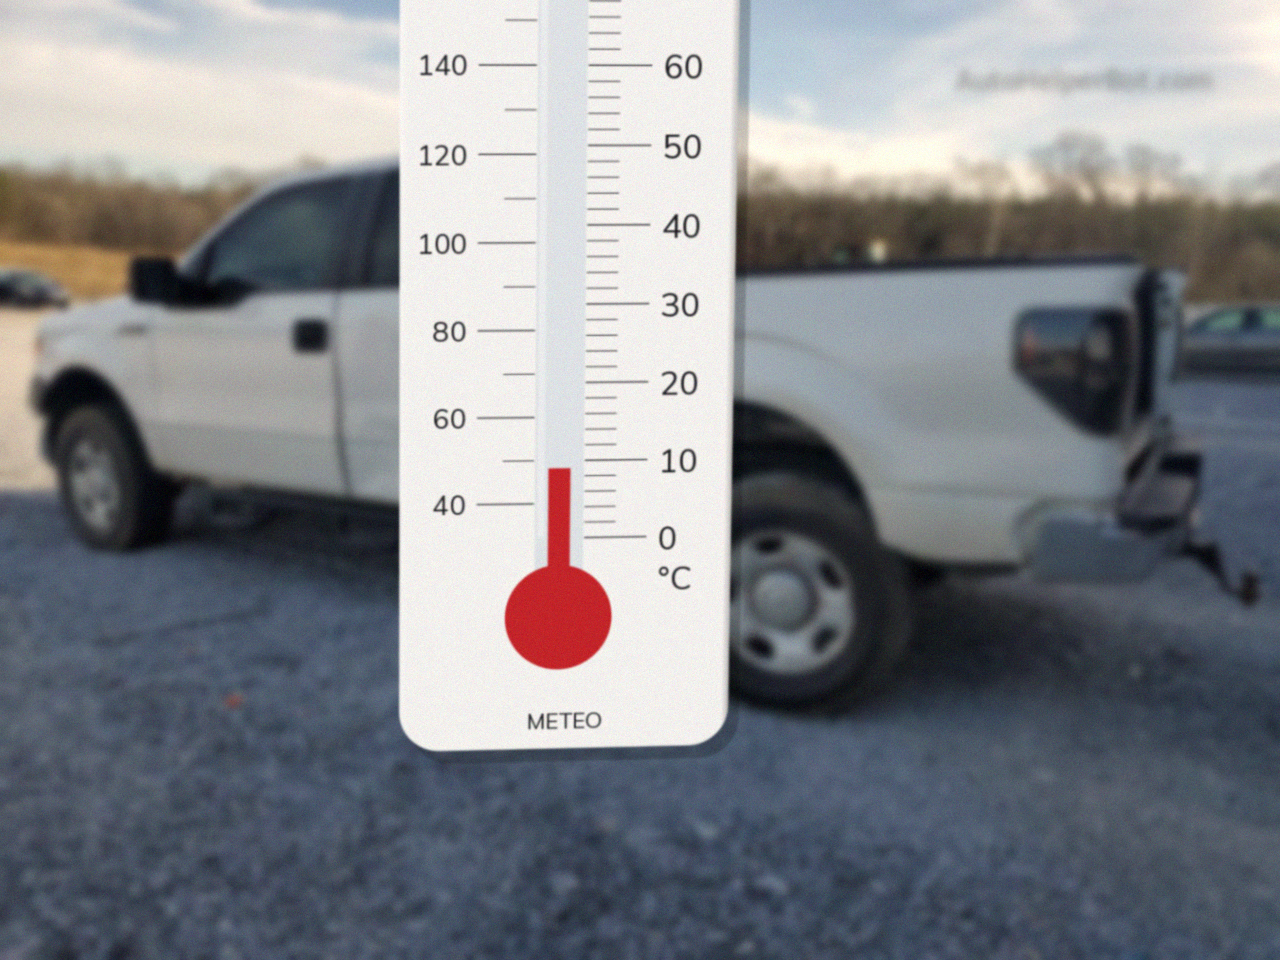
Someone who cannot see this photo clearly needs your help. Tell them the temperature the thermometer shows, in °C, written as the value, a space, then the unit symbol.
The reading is 9 °C
